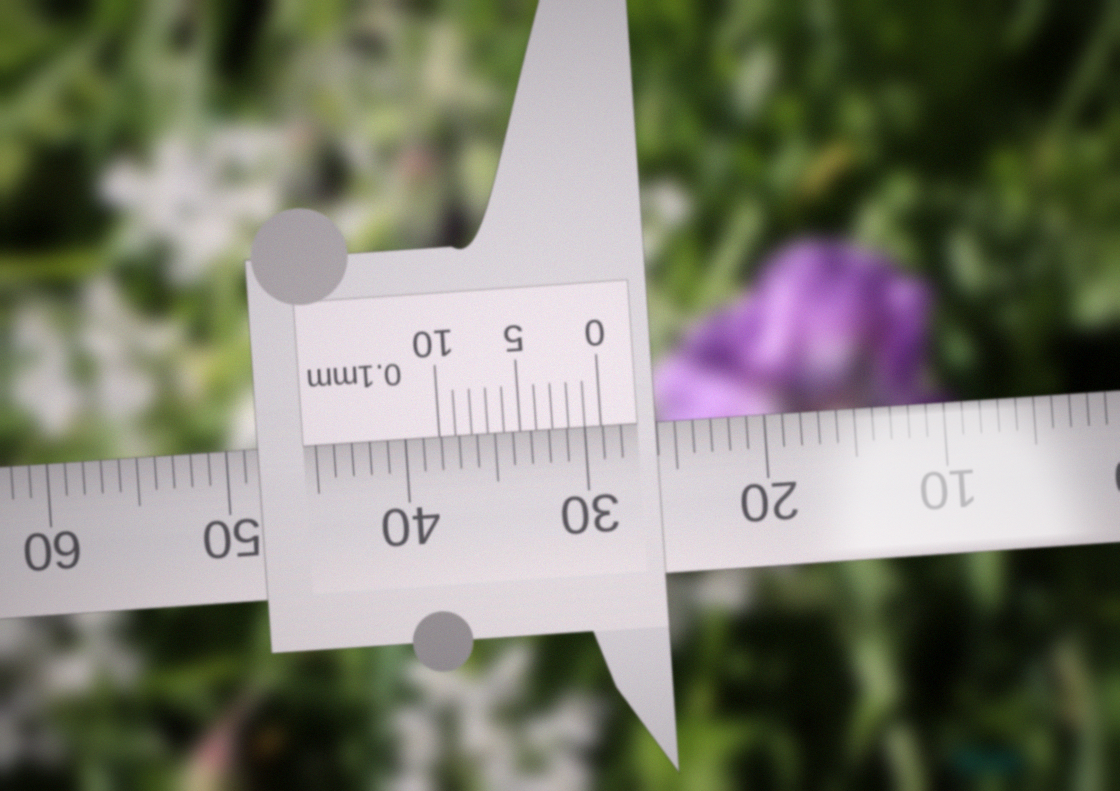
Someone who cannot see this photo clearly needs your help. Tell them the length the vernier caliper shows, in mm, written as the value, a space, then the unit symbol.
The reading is 29.1 mm
